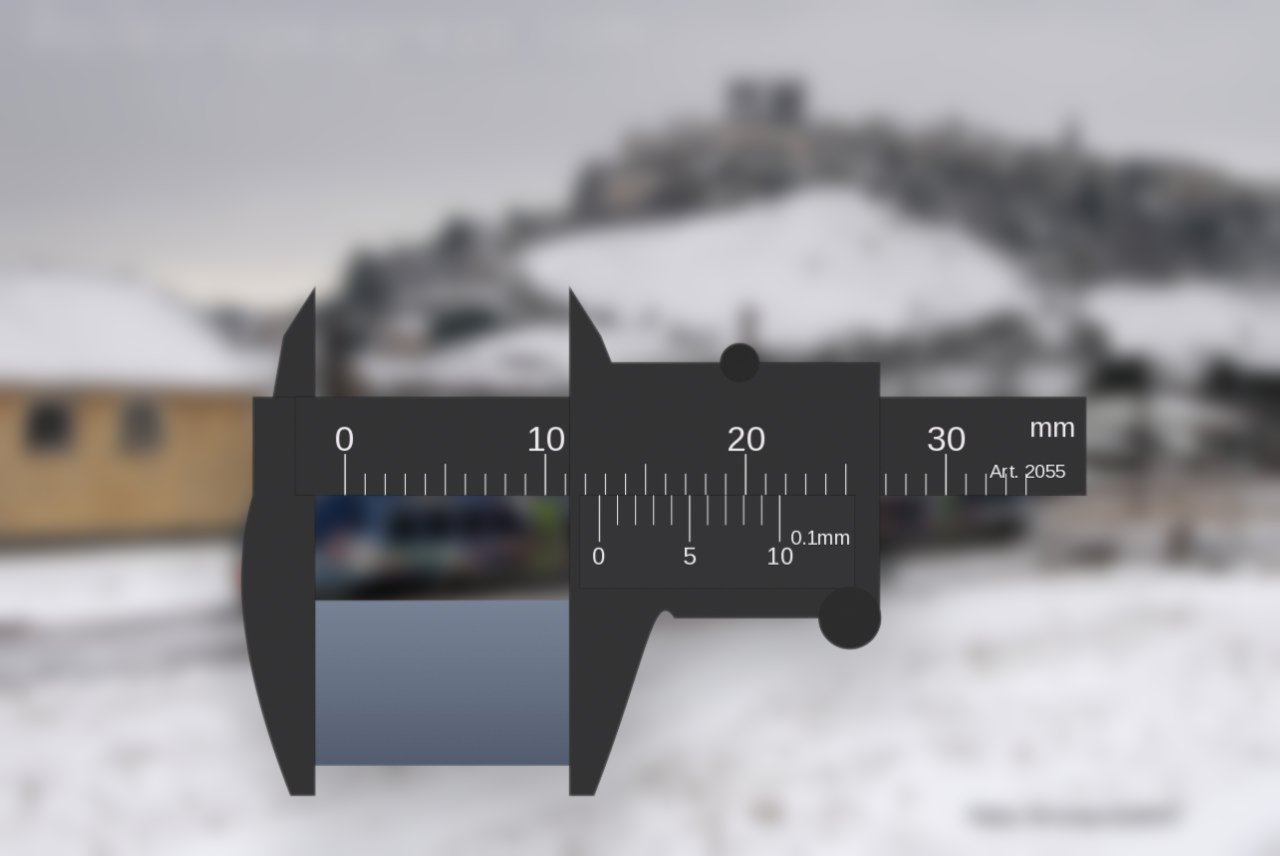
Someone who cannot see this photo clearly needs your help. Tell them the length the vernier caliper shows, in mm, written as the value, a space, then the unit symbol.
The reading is 12.7 mm
